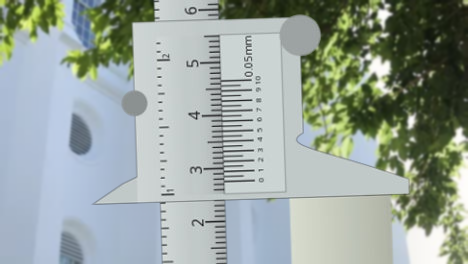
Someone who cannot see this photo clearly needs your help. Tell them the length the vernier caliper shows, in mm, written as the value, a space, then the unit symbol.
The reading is 27.5 mm
